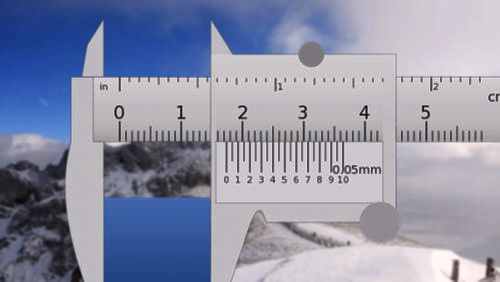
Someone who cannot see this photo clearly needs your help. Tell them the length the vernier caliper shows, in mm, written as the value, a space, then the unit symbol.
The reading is 17.4 mm
